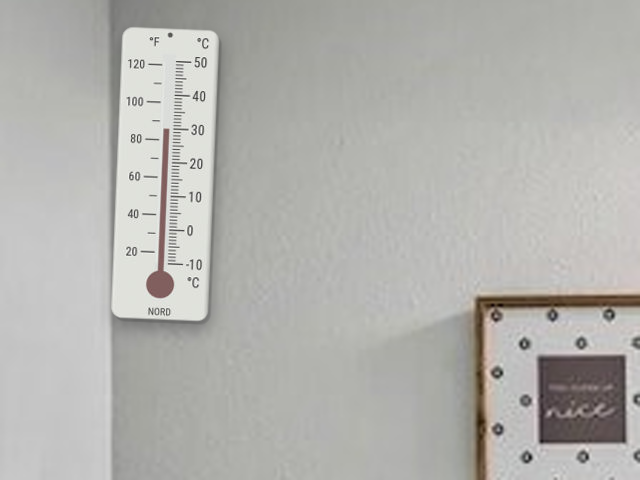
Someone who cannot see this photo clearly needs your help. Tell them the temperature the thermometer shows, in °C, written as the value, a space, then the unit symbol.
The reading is 30 °C
